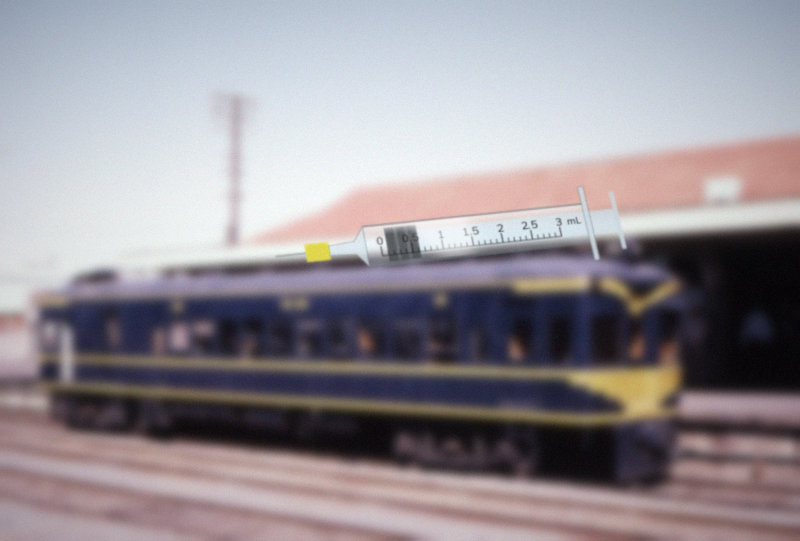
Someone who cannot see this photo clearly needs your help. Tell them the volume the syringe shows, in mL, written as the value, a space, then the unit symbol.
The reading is 0.1 mL
